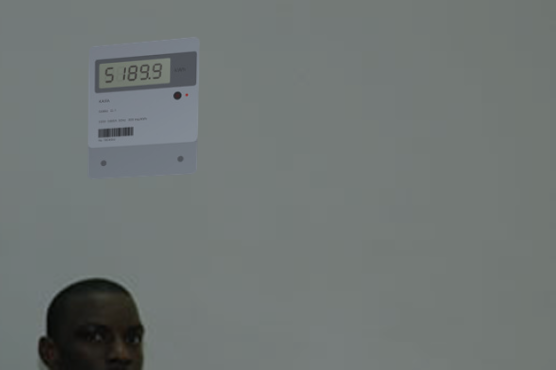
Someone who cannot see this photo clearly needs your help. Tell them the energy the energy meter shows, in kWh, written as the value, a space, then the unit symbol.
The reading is 5189.9 kWh
